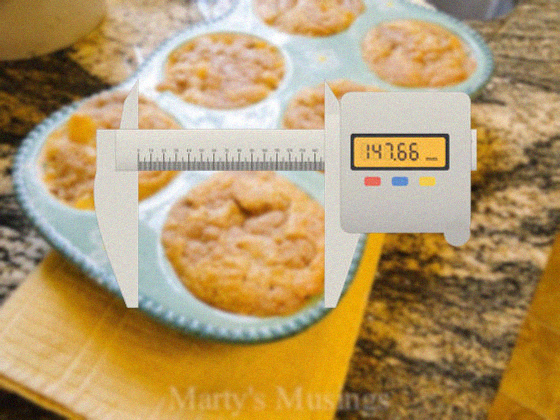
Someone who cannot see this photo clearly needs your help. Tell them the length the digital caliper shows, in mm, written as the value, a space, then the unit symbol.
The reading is 147.66 mm
